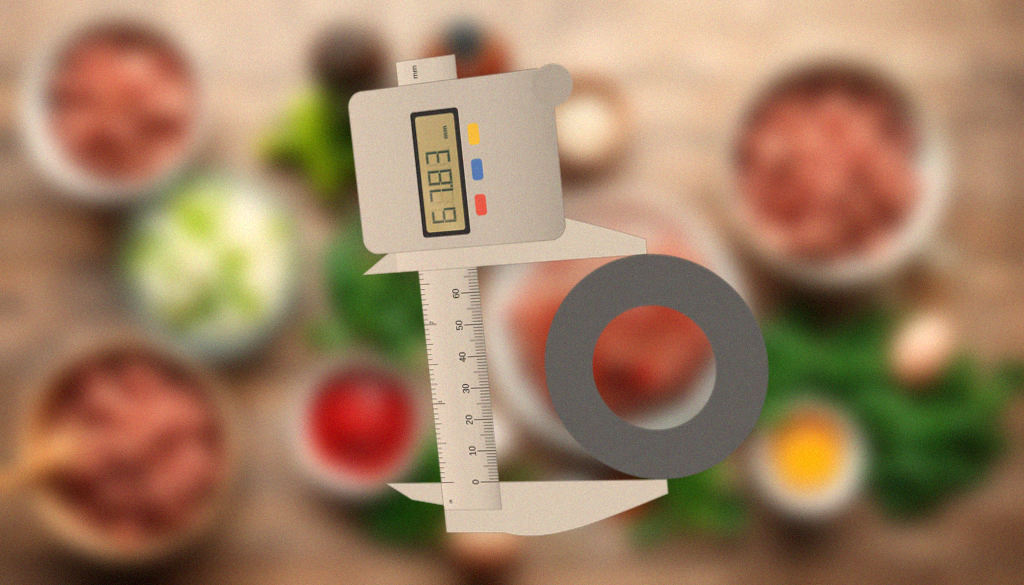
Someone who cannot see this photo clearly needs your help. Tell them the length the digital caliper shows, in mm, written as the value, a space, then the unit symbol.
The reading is 67.83 mm
